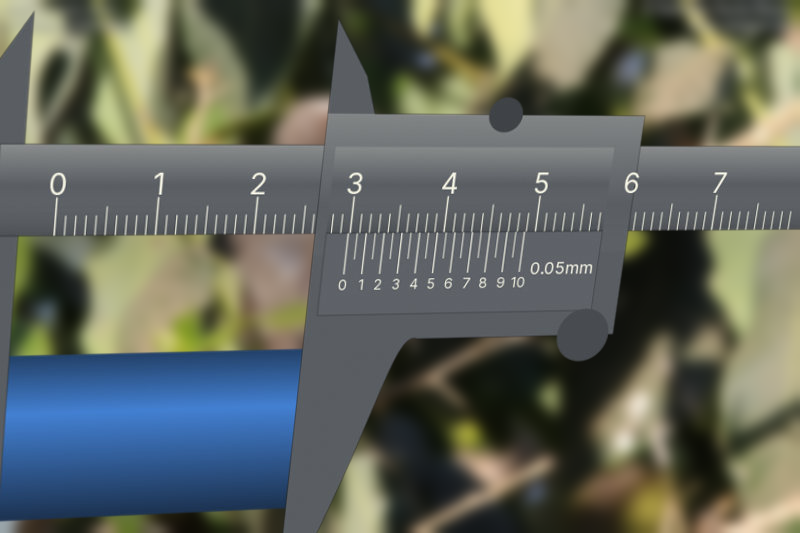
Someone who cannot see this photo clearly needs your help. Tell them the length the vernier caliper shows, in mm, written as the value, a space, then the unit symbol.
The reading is 29.8 mm
